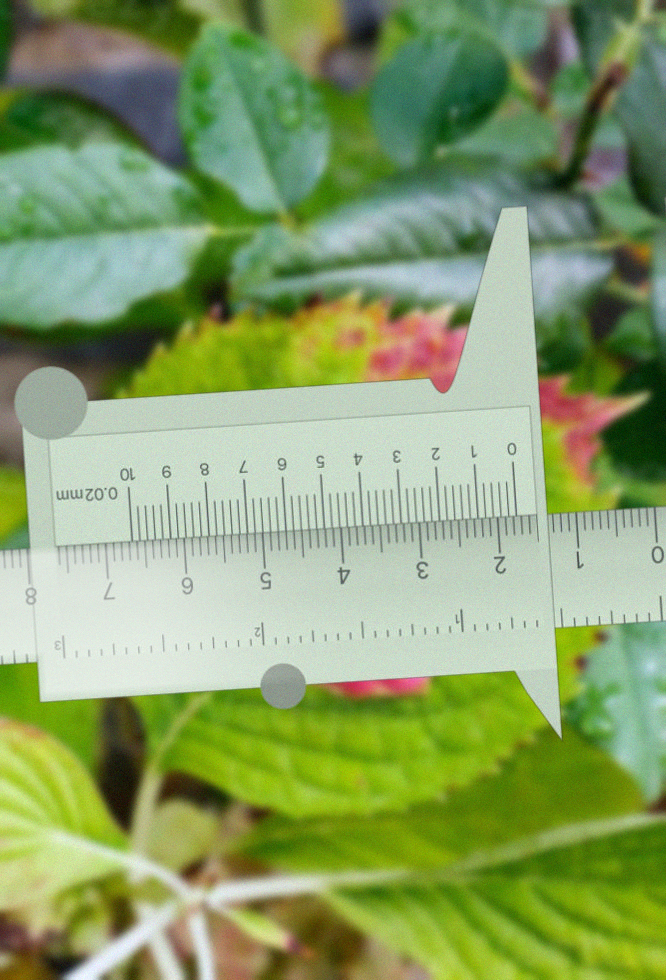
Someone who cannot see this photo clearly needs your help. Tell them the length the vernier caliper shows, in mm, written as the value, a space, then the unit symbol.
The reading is 17.6 mm
